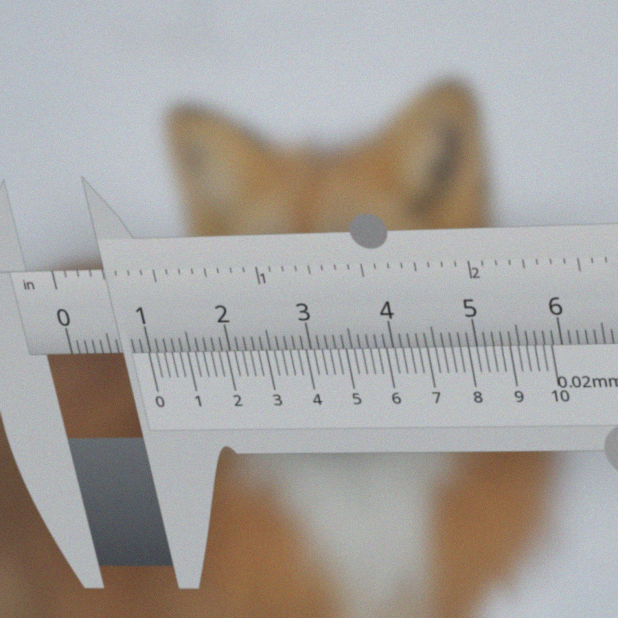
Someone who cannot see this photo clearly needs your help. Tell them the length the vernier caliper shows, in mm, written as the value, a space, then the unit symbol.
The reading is 9.8 mm
